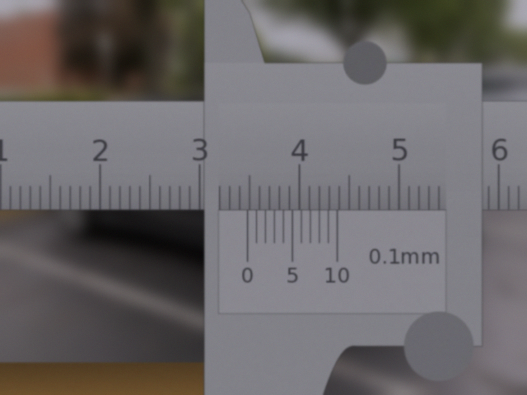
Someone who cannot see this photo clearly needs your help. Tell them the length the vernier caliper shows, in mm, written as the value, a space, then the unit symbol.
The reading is 34.8 mm
